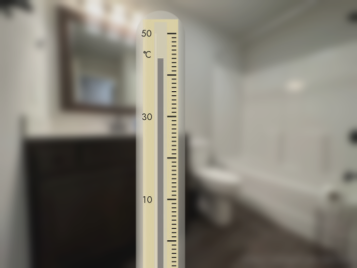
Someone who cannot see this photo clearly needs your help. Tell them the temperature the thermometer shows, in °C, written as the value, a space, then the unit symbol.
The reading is 44 °C
